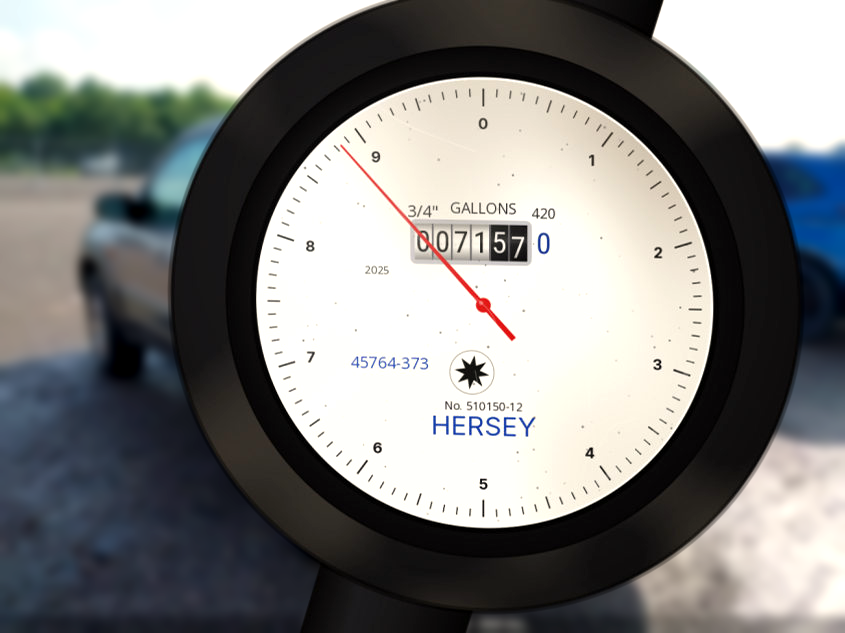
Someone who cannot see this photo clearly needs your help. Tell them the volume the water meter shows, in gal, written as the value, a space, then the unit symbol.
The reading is 71568.8 gal
